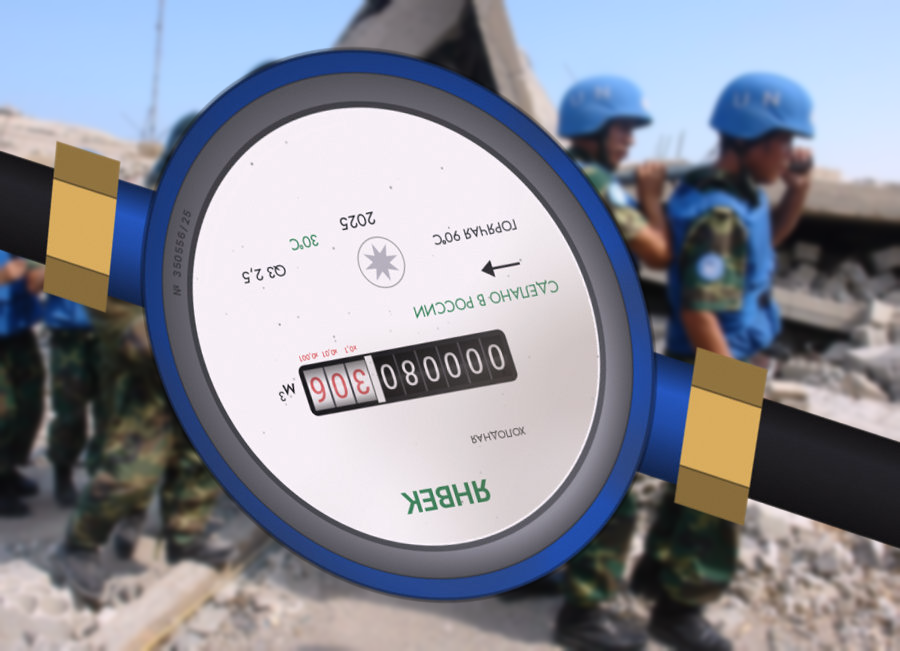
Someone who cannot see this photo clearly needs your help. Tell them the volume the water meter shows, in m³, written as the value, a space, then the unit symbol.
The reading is 80.306 m³
